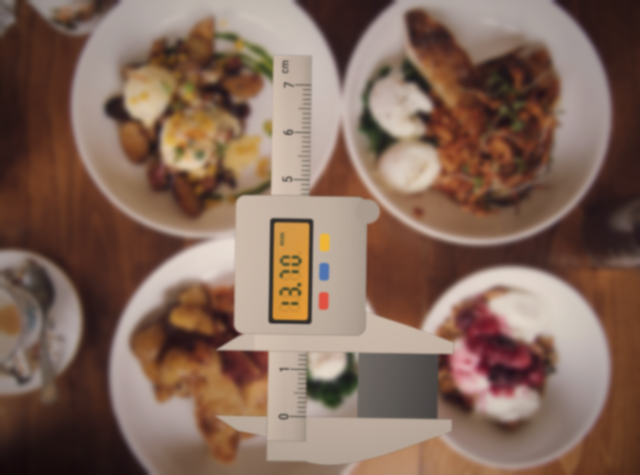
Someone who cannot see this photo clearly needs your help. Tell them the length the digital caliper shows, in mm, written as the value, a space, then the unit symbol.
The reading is 13.70 mm
